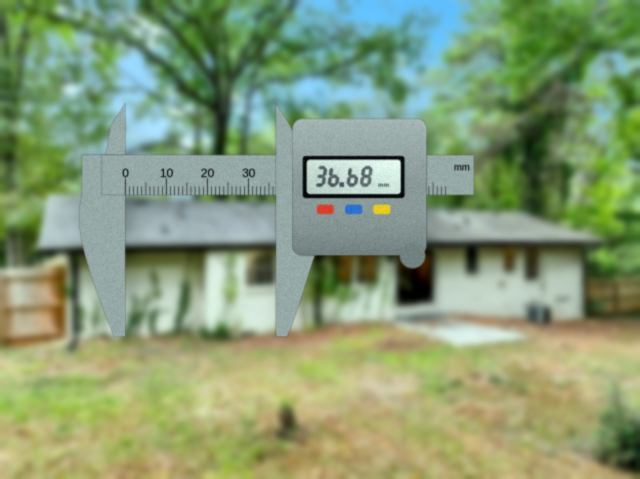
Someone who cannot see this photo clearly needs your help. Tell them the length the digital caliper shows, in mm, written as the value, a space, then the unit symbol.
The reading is 36.68 mm
